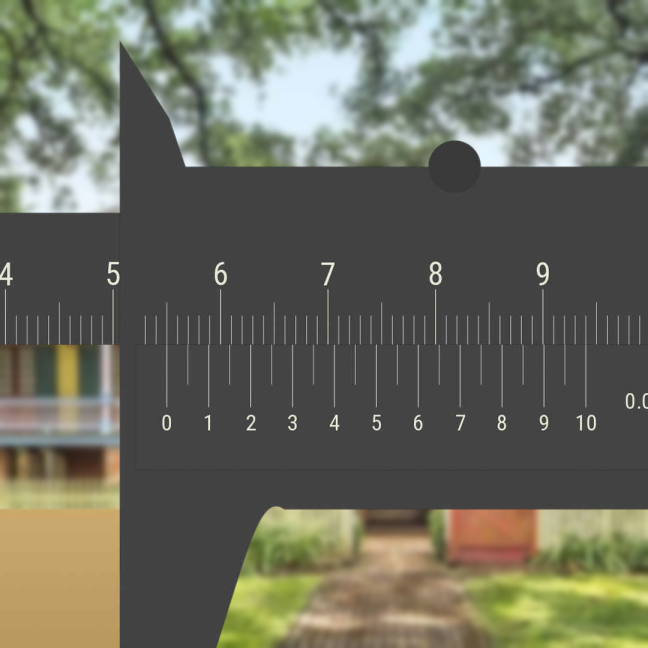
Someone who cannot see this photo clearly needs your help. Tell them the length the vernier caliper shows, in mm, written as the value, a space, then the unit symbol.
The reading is 55.0 mm
